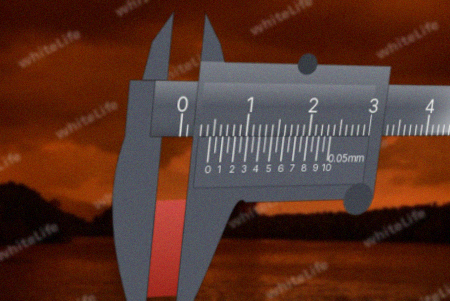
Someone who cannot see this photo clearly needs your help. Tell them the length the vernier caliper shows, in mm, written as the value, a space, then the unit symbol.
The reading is 4.5 mm
